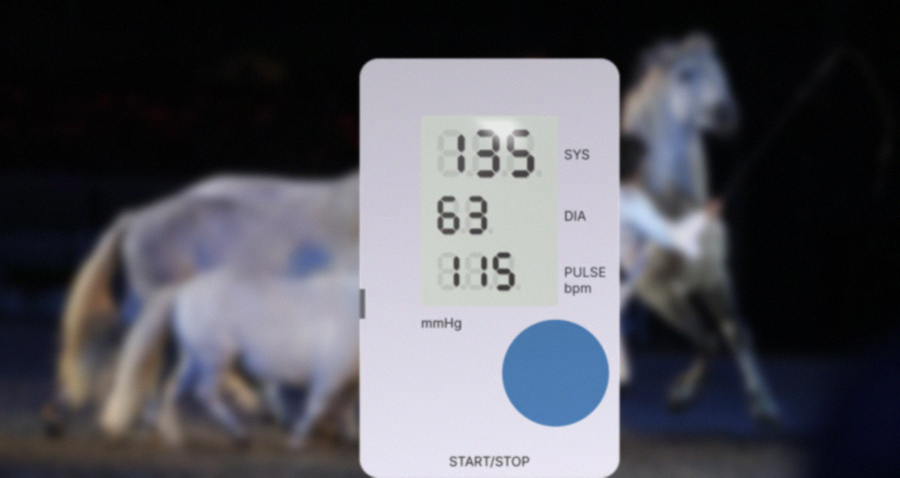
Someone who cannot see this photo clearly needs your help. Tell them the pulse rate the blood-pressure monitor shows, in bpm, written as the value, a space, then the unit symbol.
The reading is 115 bpm
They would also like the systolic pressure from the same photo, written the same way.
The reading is 135 mmHg
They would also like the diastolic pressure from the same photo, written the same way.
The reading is 63 mmHg
